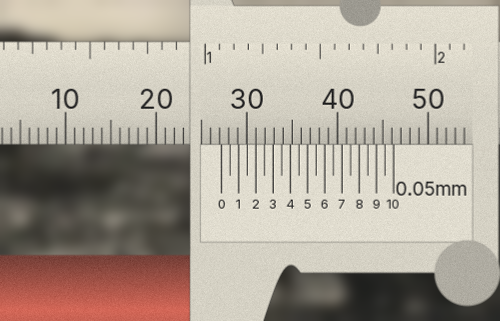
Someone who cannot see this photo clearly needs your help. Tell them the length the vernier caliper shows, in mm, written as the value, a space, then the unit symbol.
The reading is 27.2 mm
